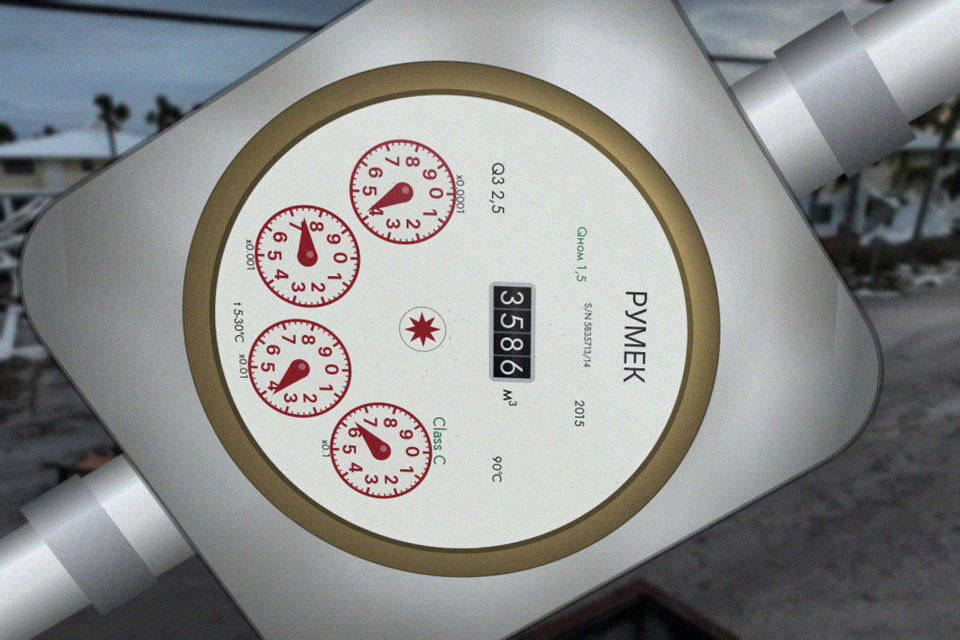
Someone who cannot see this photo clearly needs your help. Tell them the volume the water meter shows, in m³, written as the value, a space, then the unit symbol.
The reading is 3586.6374 m³
